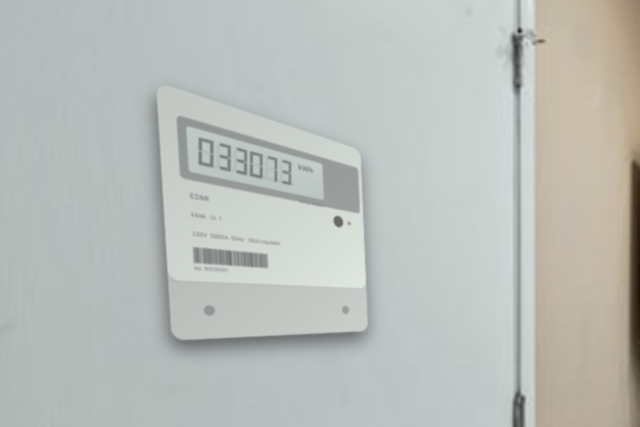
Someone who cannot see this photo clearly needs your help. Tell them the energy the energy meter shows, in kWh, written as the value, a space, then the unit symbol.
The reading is 33073 kWh
